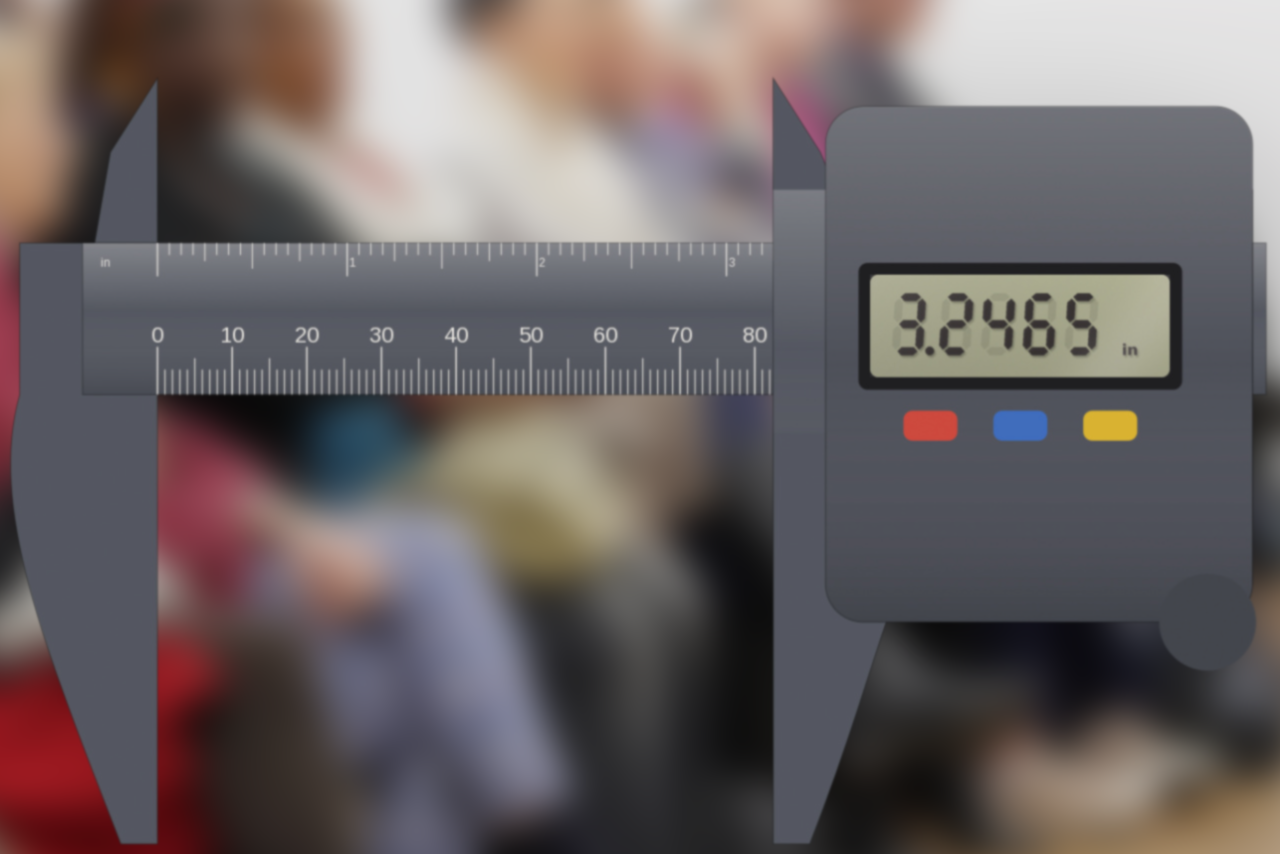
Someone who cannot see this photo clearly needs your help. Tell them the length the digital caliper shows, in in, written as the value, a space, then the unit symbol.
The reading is 3.2465 in
